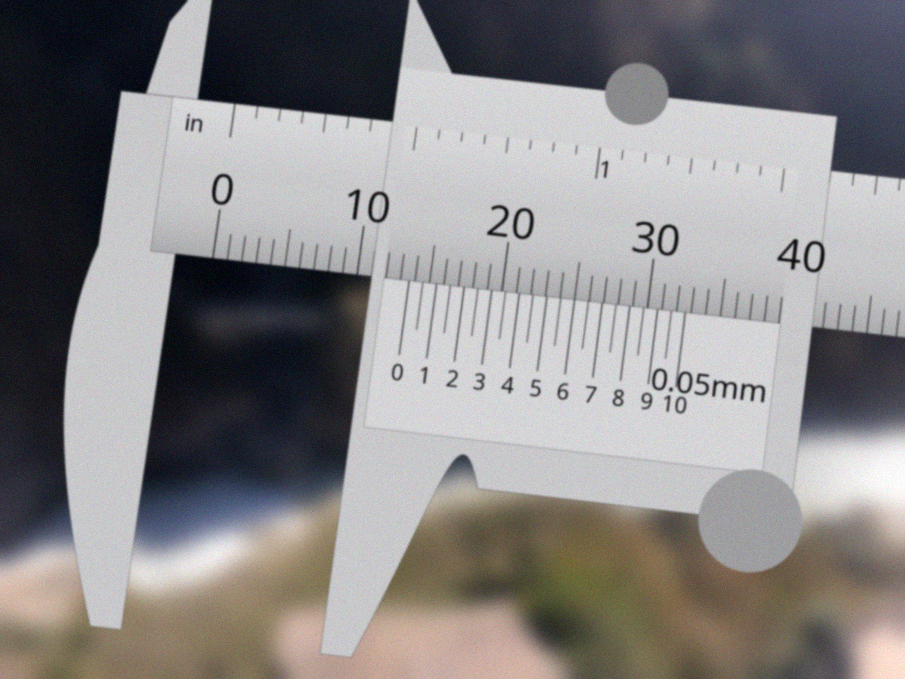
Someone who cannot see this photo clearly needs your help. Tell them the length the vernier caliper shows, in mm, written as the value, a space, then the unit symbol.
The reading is 13.6 mm
